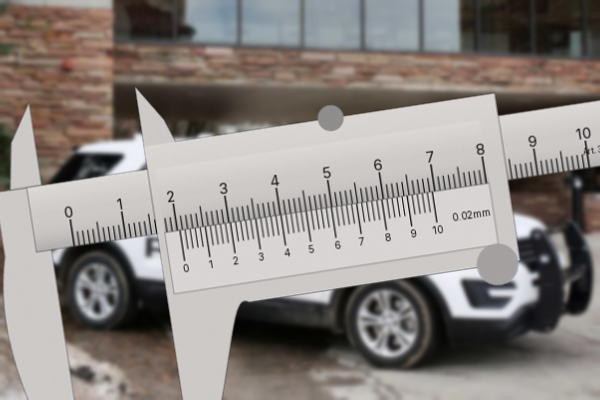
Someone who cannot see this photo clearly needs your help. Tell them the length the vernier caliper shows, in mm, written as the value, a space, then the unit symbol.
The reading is 20.5 mm
